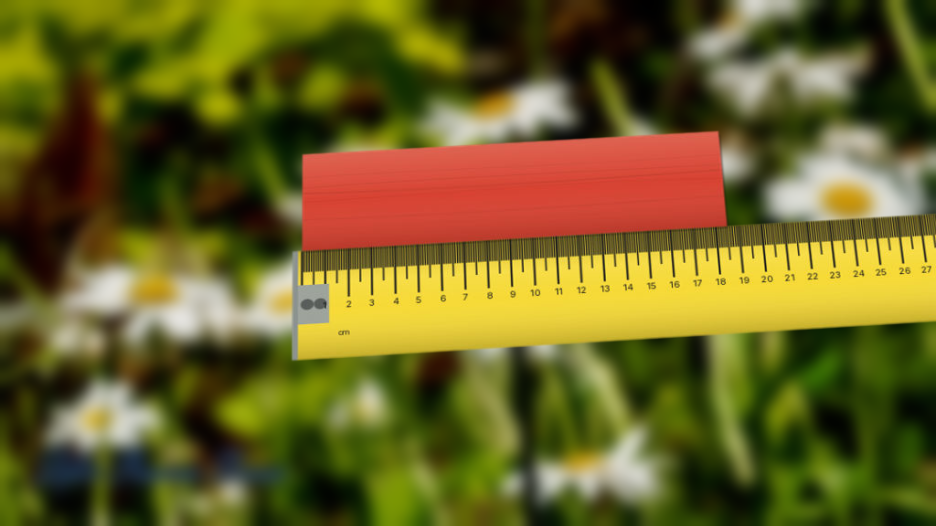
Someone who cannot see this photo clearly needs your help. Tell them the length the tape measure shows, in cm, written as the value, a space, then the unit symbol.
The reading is 18.5 cm
